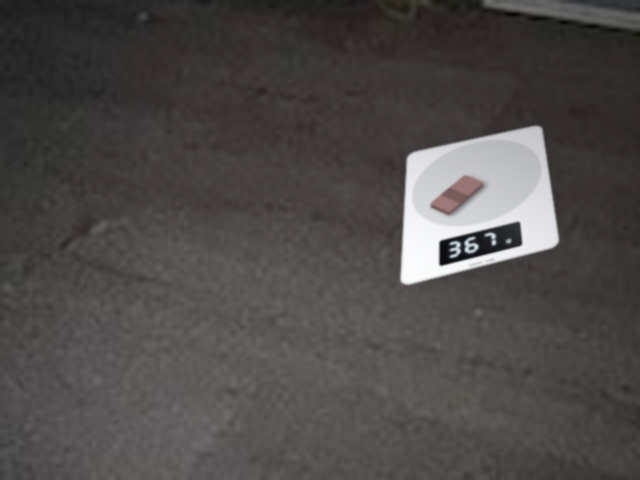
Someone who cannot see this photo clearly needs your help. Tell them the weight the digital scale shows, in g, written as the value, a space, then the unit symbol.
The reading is 367 g
